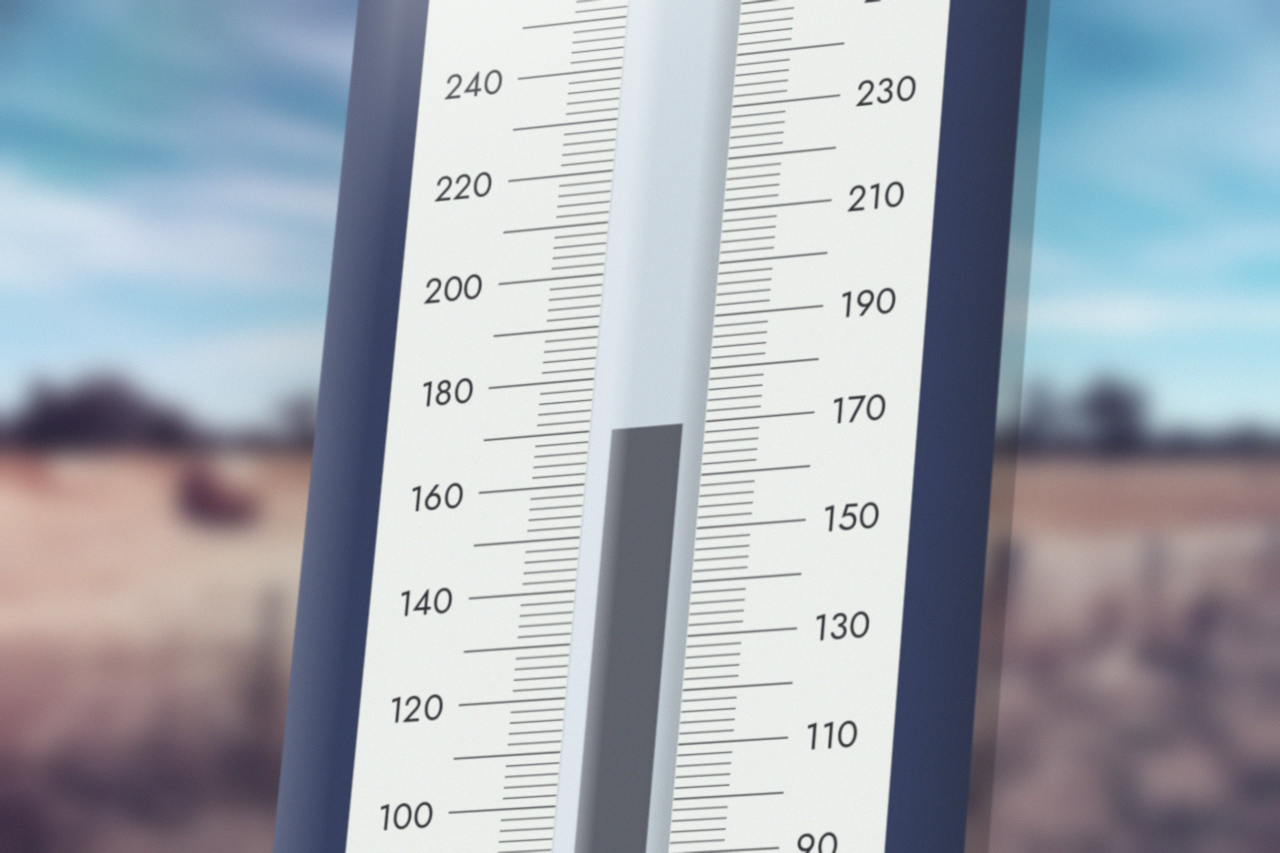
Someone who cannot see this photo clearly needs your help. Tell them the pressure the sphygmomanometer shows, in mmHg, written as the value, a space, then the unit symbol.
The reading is 170 mmHg
